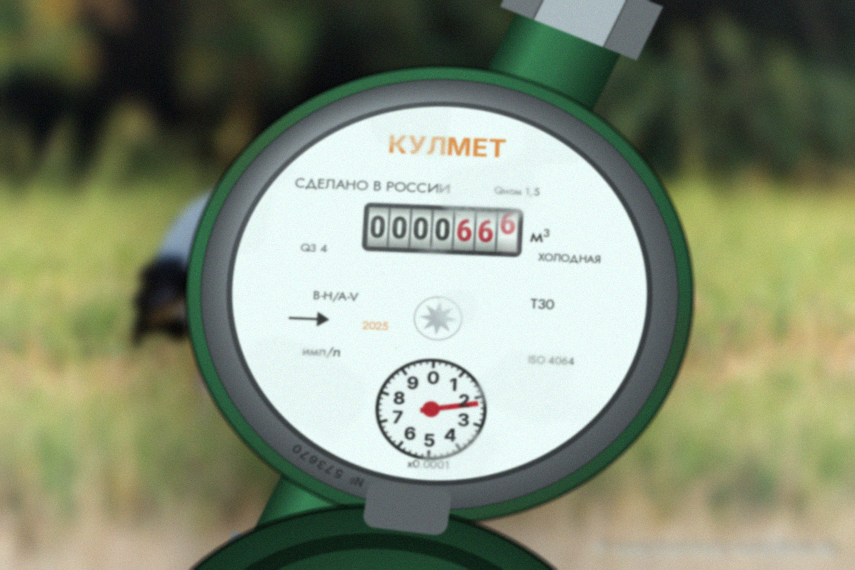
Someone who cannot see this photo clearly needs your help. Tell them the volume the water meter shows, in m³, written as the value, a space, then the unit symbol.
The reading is 0.6662 m³
